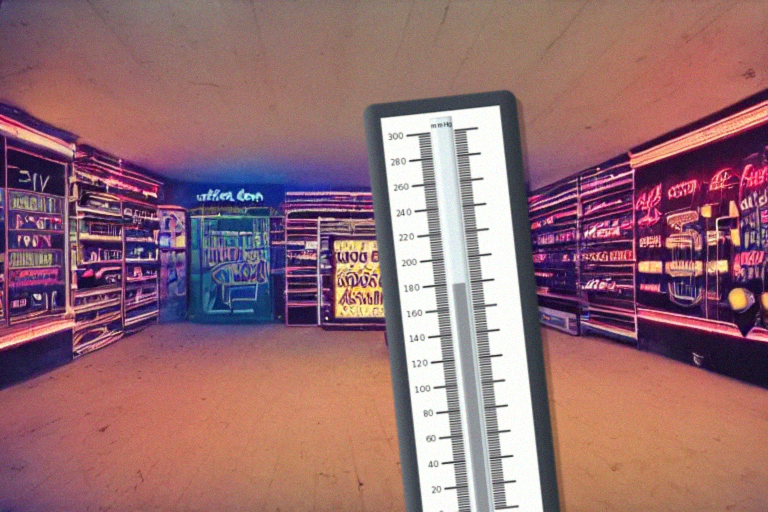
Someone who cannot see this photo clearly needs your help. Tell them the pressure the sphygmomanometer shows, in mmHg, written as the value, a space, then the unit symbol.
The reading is 180 mmHg
